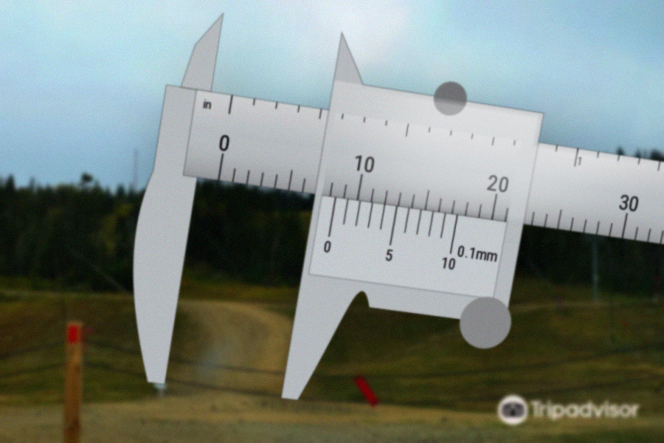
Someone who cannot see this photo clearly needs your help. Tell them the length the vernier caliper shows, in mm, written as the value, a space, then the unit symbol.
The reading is 8.4 mm
